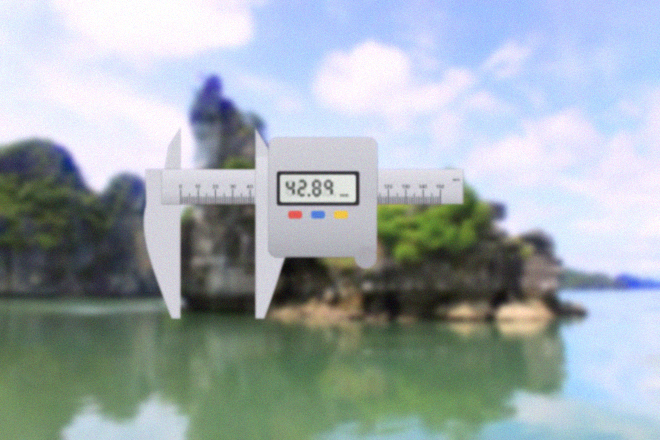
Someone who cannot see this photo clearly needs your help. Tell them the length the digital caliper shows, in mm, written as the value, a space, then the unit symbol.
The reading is 42.89 mm
